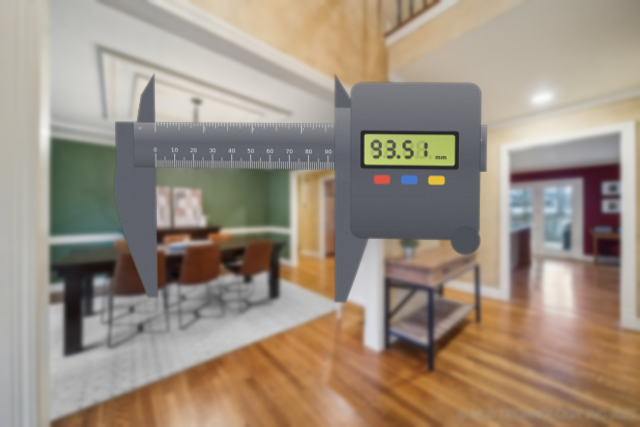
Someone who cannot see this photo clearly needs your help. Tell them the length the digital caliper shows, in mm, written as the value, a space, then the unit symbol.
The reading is 93.51 mm
